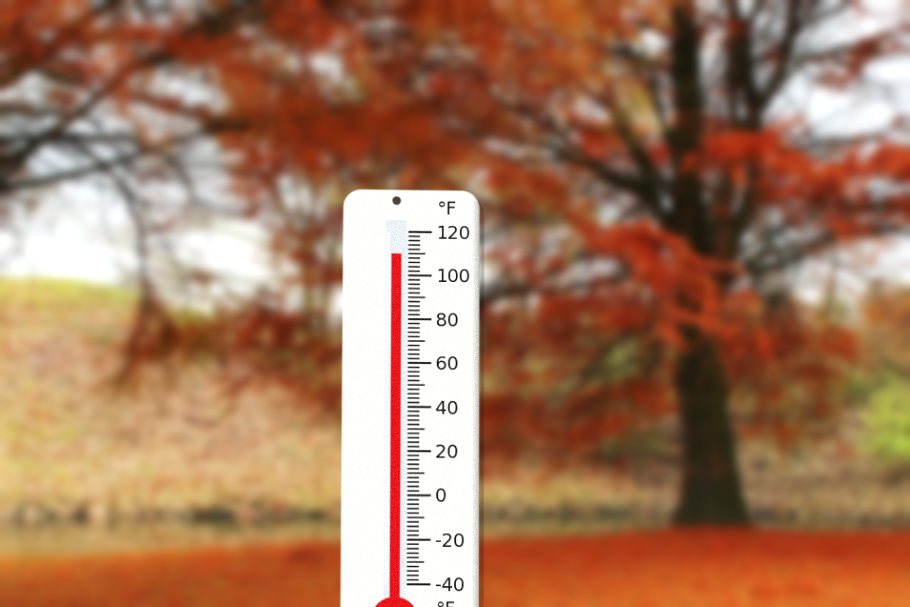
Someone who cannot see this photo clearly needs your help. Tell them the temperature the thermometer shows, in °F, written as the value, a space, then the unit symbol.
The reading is 110 °F
